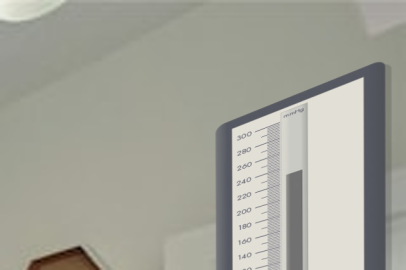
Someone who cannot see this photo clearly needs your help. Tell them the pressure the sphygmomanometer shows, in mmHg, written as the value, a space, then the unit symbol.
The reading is 230 mmHg
